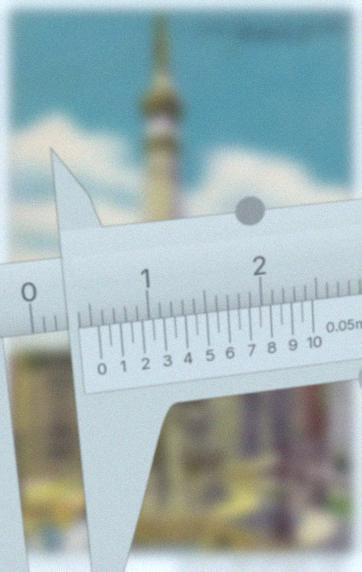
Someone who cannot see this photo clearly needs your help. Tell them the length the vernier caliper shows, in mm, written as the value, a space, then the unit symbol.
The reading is 5.6 mm
